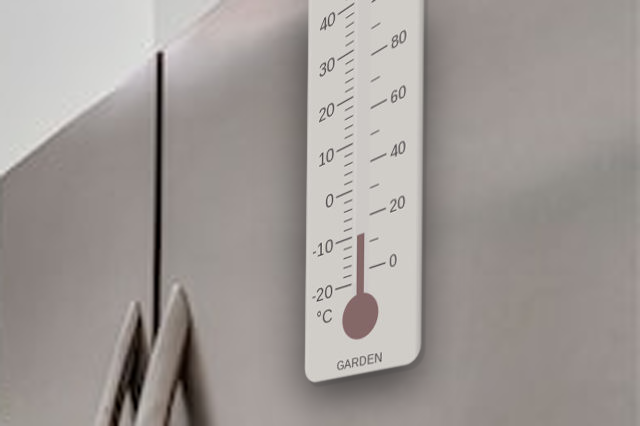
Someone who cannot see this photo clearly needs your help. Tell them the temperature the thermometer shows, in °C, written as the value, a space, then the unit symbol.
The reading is -10 °C
